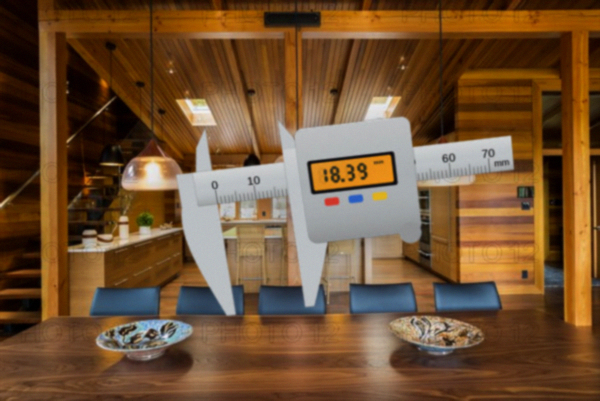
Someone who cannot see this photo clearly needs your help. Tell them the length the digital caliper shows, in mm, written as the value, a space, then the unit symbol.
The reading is 18.39 mm
